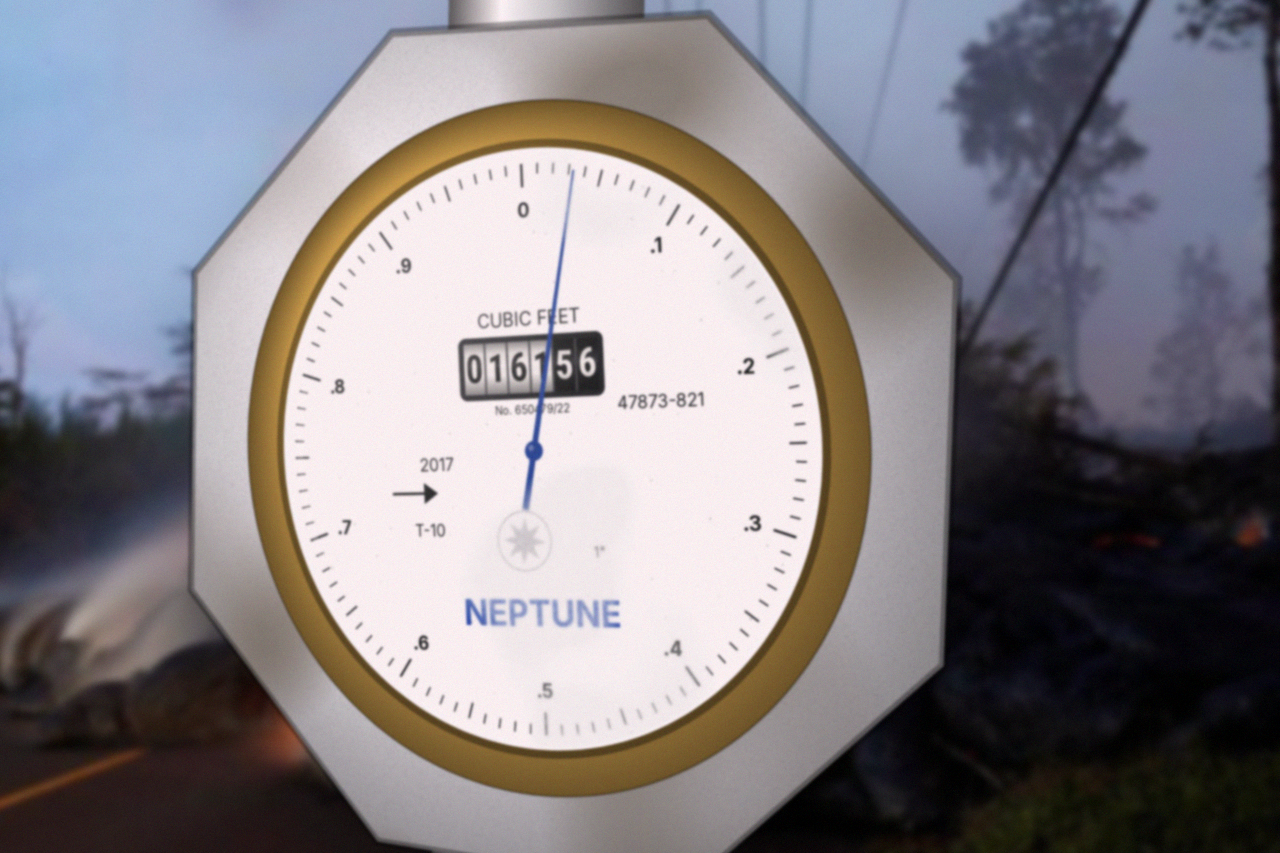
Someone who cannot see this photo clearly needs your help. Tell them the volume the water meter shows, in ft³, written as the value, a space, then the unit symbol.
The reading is 16156.03 ft³
